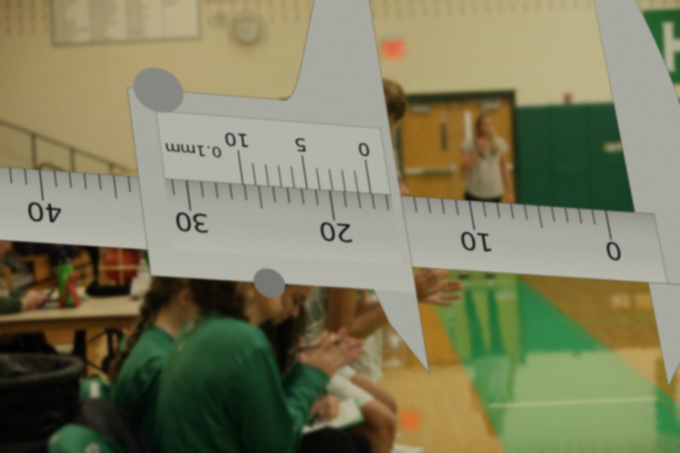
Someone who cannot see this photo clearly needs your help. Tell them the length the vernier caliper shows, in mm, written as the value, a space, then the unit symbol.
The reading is 17.1 mm
